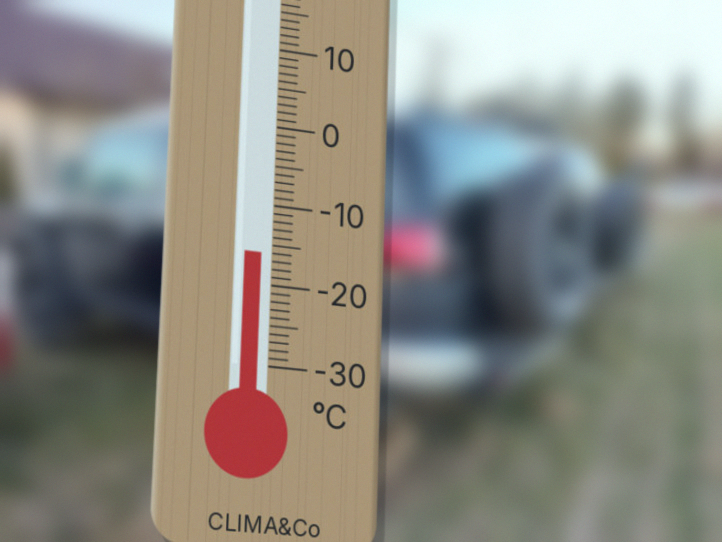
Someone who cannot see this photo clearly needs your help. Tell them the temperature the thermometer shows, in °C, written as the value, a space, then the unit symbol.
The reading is -16 °C
